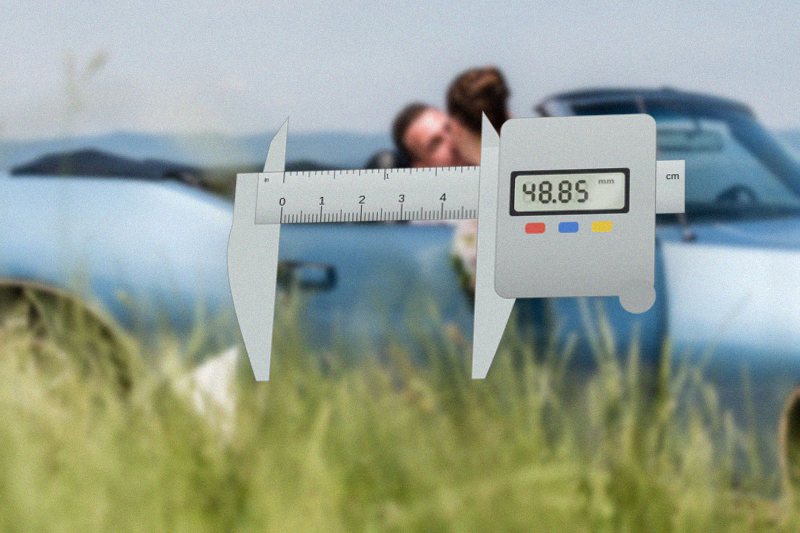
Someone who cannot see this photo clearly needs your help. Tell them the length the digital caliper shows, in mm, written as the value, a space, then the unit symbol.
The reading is 48.85 mm
